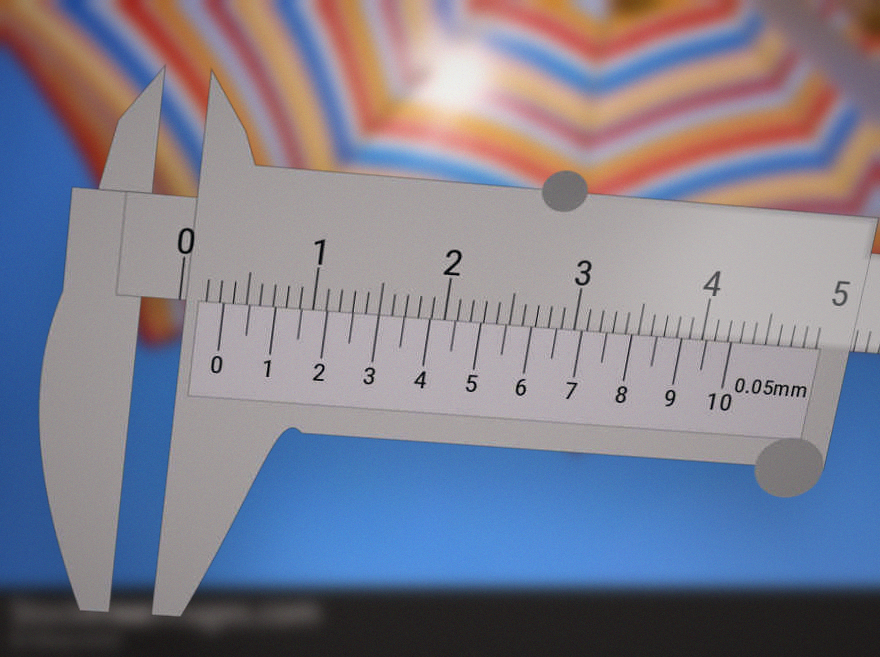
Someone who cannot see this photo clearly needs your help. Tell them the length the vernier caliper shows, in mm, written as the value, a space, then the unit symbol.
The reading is 3.3 mm
